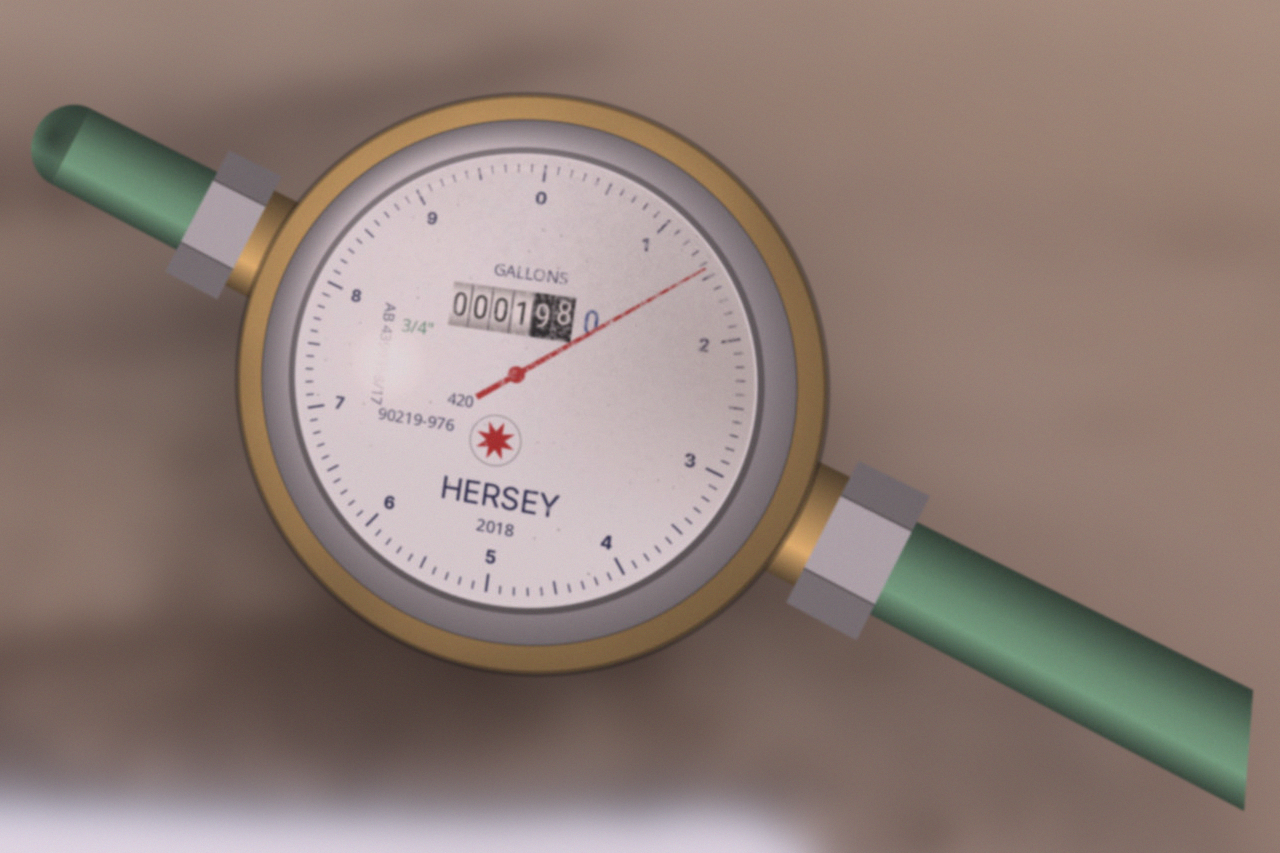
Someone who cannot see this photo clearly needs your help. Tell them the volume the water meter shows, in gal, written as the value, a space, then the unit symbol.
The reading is 1981.4 gal
